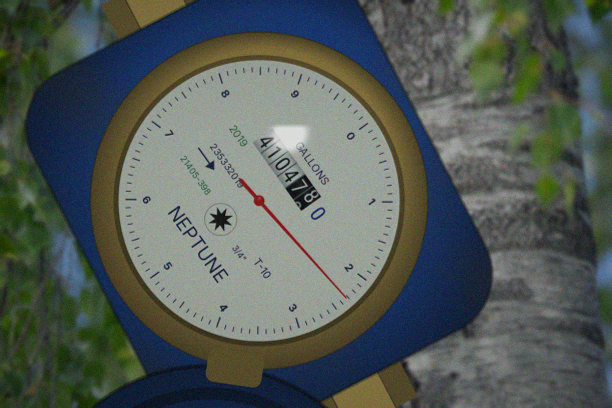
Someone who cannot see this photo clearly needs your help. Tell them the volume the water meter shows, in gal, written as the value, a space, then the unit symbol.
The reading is 4104782.3 gal
